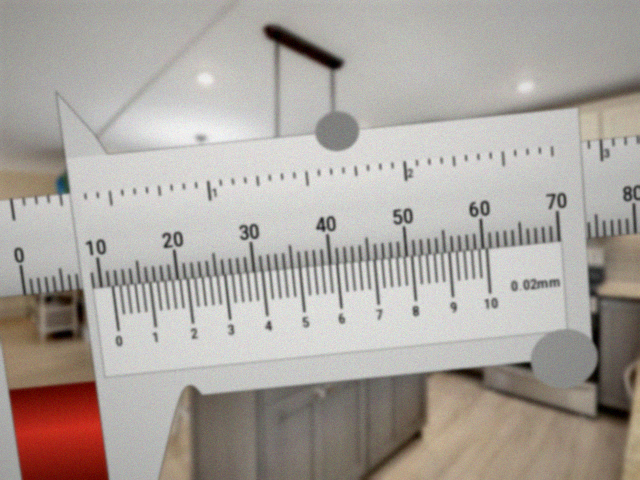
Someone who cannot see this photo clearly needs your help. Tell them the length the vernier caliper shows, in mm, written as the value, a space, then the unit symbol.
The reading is 11.5 mm
